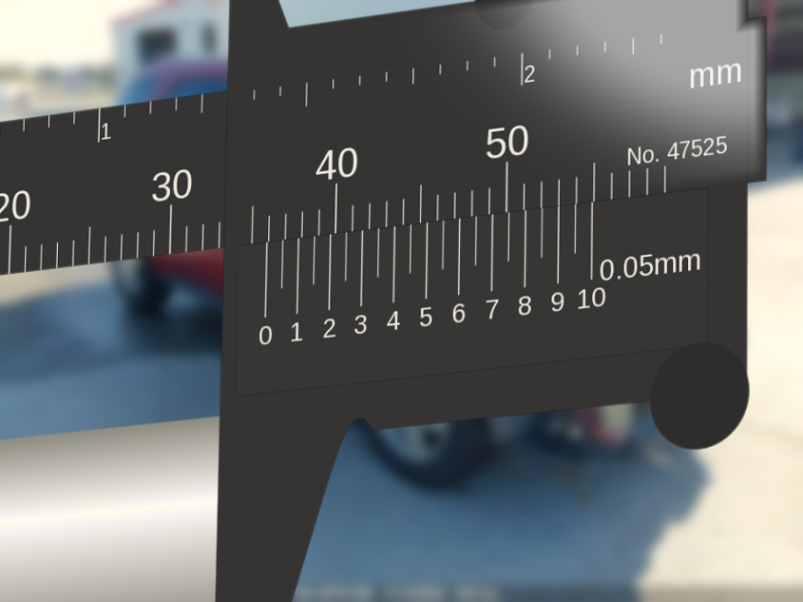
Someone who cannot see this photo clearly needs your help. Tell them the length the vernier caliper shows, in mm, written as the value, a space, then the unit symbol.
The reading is 35.9 mm
